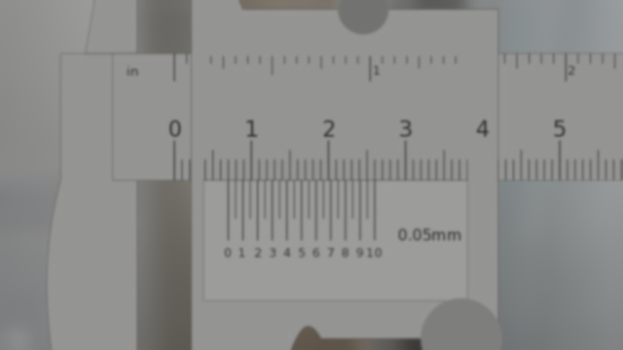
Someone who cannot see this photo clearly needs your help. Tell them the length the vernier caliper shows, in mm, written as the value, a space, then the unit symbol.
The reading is 7.0 mm
